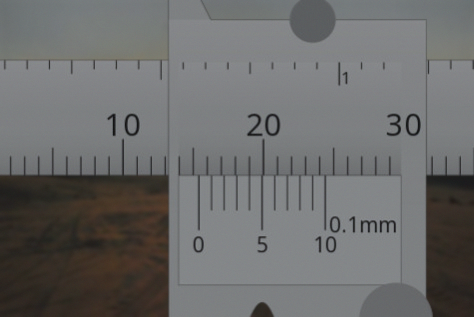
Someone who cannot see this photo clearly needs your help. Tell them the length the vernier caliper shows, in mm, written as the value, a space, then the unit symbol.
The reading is 15.4 mm
